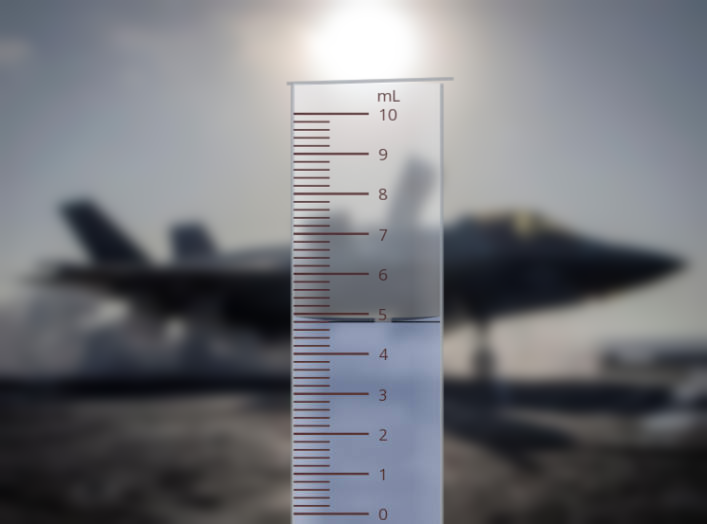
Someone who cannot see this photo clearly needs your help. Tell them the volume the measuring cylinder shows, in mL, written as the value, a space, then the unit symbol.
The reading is 4.8 mL
